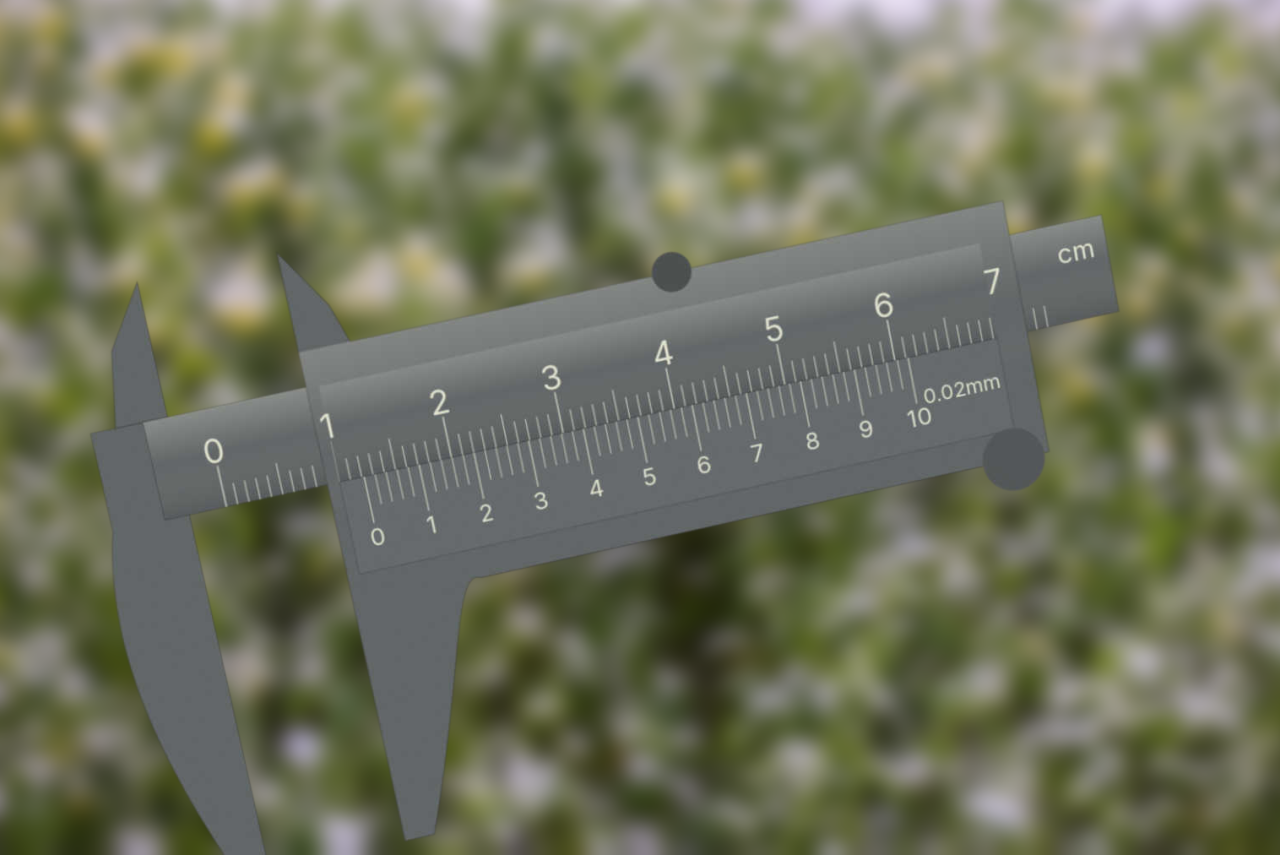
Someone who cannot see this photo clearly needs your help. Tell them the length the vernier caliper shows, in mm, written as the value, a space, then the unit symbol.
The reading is 12.2 mm
